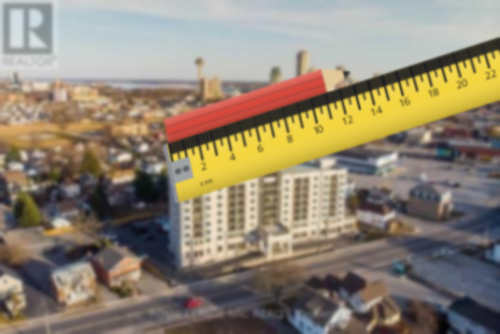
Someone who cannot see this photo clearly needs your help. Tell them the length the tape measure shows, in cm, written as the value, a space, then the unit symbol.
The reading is 13 cm
